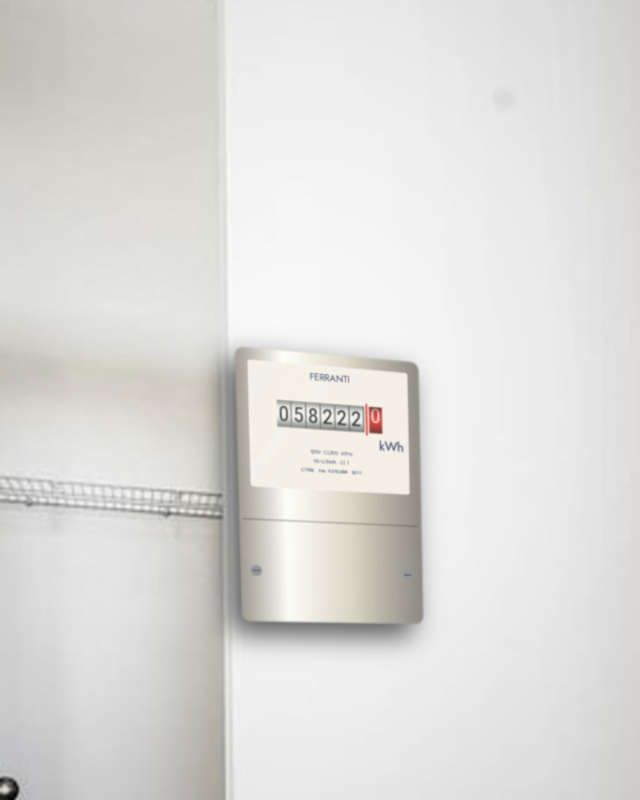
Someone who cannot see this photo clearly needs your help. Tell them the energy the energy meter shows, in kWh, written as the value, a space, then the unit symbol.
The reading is 58222.0 kWh
